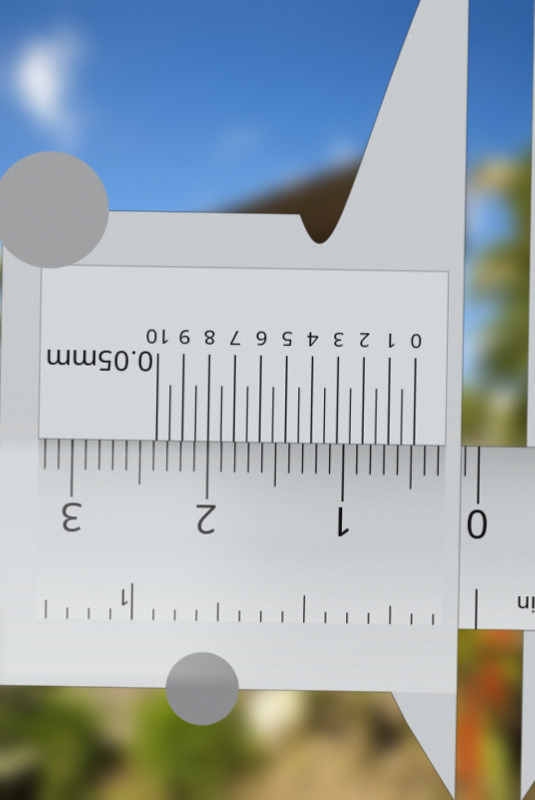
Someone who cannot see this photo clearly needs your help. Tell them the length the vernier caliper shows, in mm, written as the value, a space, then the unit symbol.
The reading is 4.8 mm
